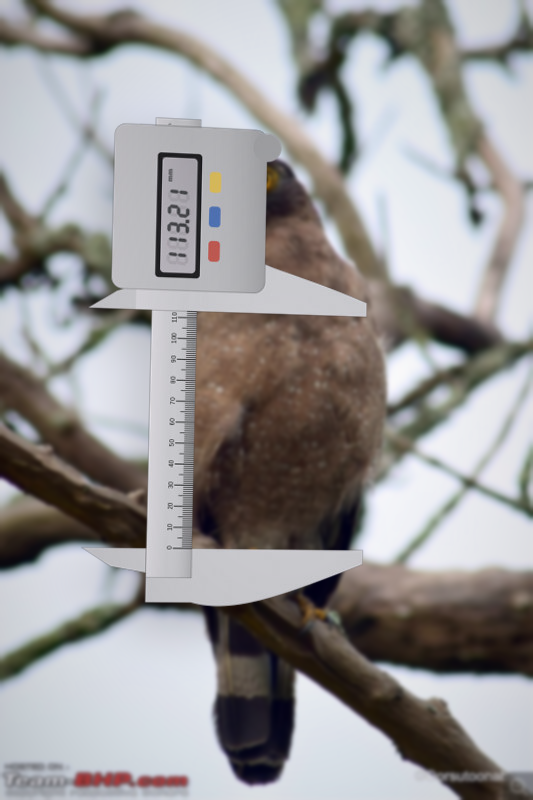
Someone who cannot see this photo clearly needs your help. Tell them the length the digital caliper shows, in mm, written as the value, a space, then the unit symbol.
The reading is 113.21 mm
